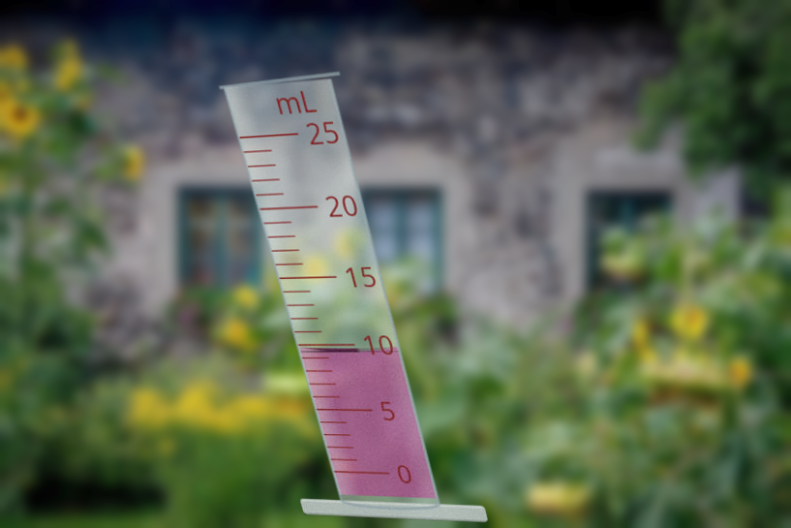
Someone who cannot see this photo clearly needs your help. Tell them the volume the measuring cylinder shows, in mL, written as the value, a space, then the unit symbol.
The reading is 9.5 mL
